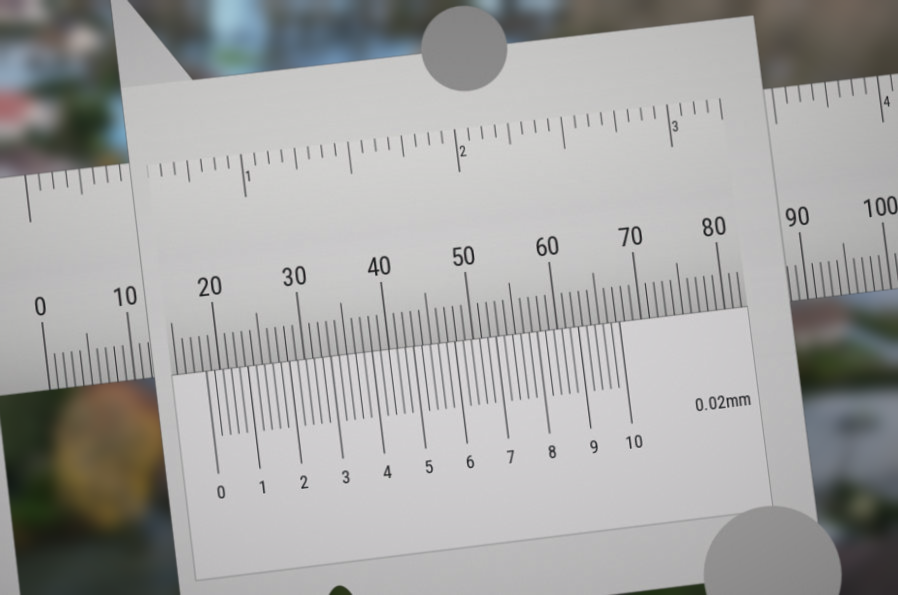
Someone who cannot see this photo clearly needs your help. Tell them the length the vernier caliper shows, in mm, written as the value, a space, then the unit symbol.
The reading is 18.4 mm
